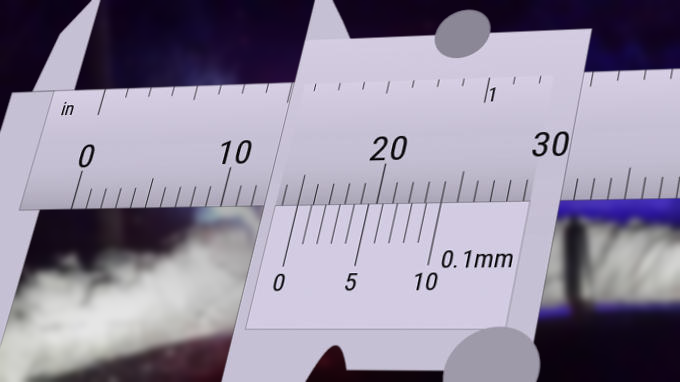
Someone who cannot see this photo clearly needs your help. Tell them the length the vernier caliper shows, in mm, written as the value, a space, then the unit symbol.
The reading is 15.0 mm
